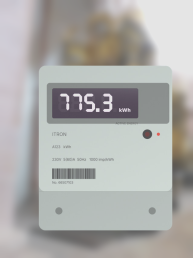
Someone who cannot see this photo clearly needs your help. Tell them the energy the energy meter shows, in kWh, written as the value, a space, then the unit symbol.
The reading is 775.3 kWh
